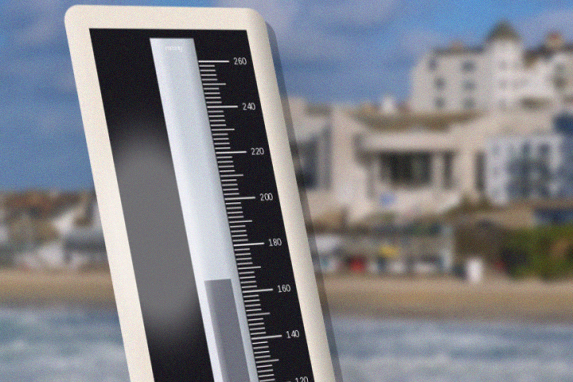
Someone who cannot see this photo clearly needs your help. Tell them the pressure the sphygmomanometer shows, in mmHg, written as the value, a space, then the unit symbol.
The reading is 166 mmHg
